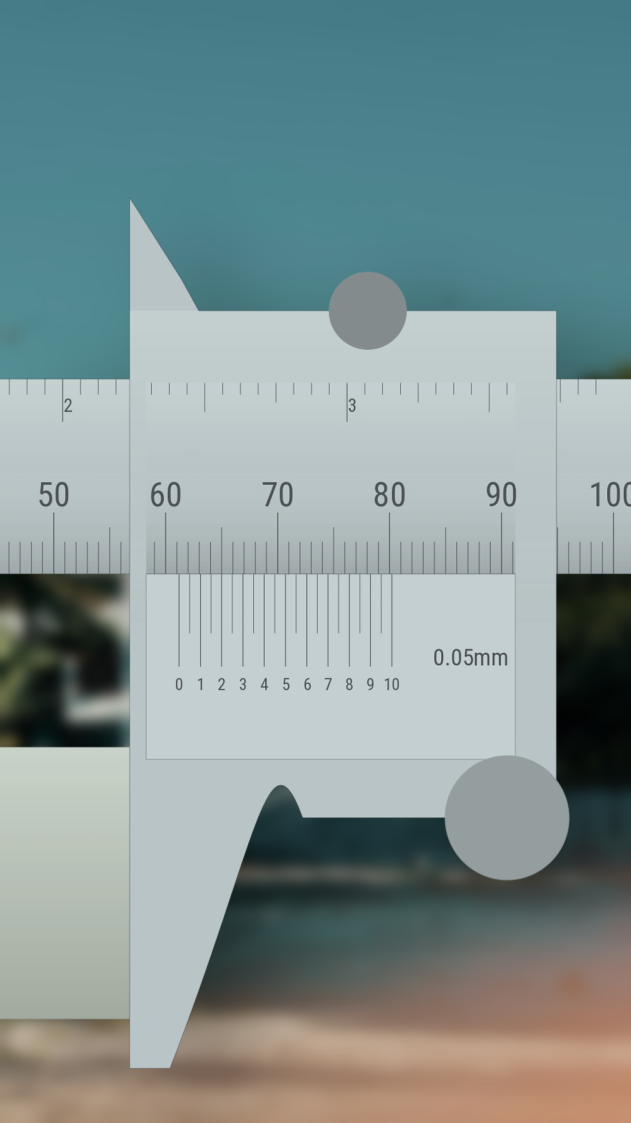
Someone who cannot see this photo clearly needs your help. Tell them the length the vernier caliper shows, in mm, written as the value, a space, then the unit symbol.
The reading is 61.2 mm
